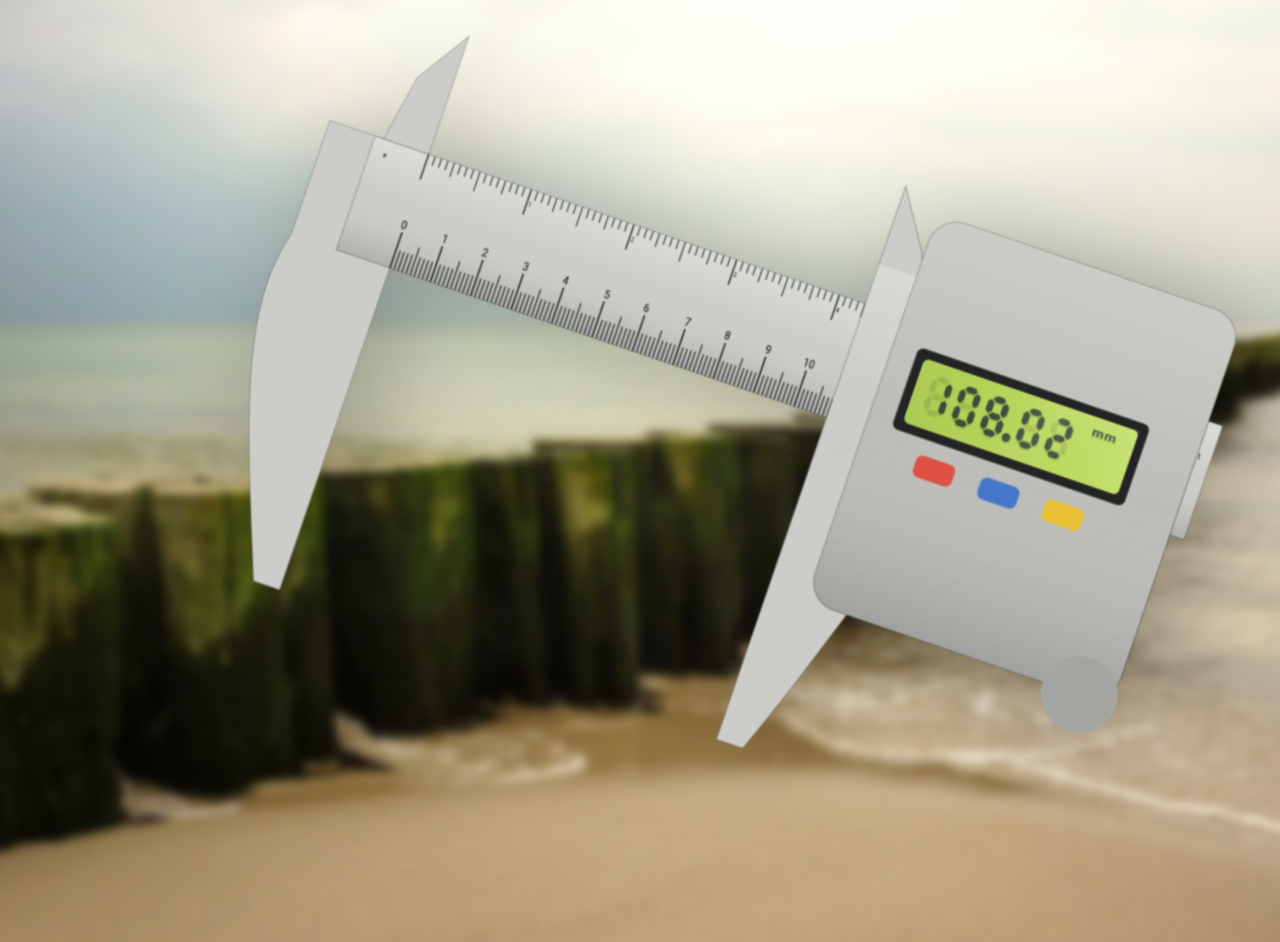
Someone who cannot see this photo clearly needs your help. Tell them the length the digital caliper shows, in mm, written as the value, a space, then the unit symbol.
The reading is 108.02 mm
